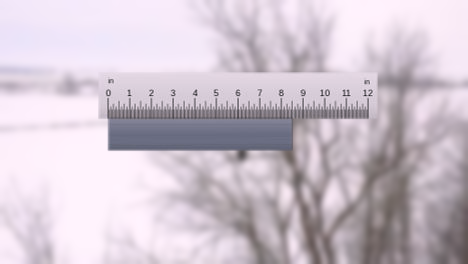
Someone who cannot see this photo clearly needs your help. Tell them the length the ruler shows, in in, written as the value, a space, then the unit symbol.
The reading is 8.5 in
